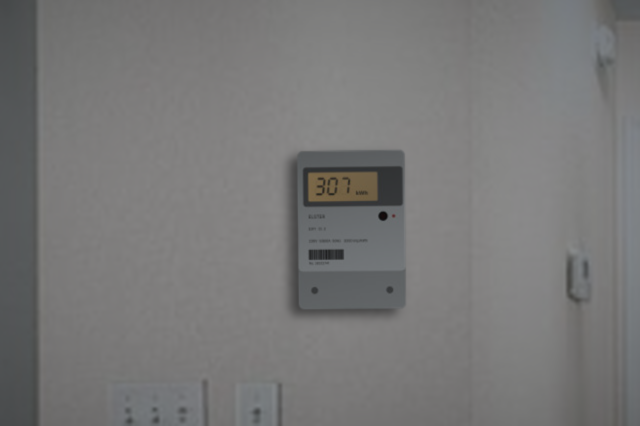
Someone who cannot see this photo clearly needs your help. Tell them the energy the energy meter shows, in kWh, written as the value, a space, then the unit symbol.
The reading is 307 kWh
